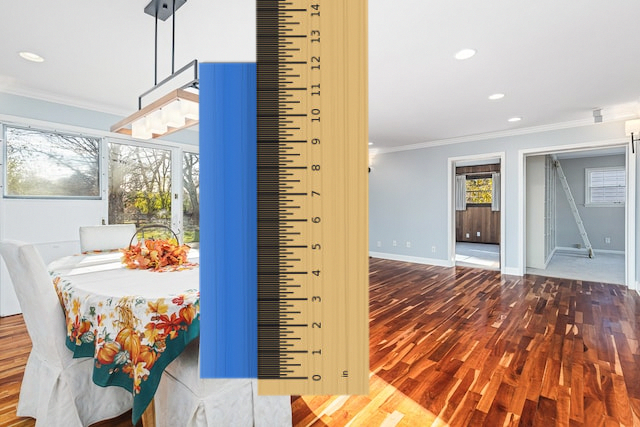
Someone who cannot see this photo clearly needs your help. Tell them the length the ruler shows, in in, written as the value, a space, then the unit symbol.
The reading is 12 in
